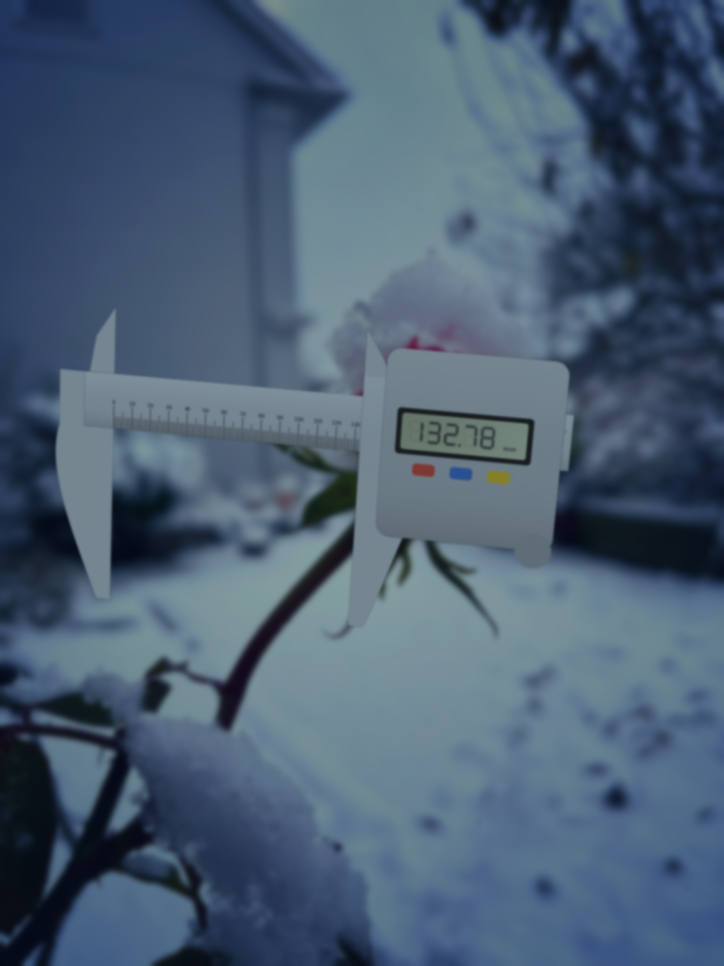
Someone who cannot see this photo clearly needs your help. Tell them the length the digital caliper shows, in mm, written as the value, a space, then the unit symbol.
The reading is 132.78 mm
